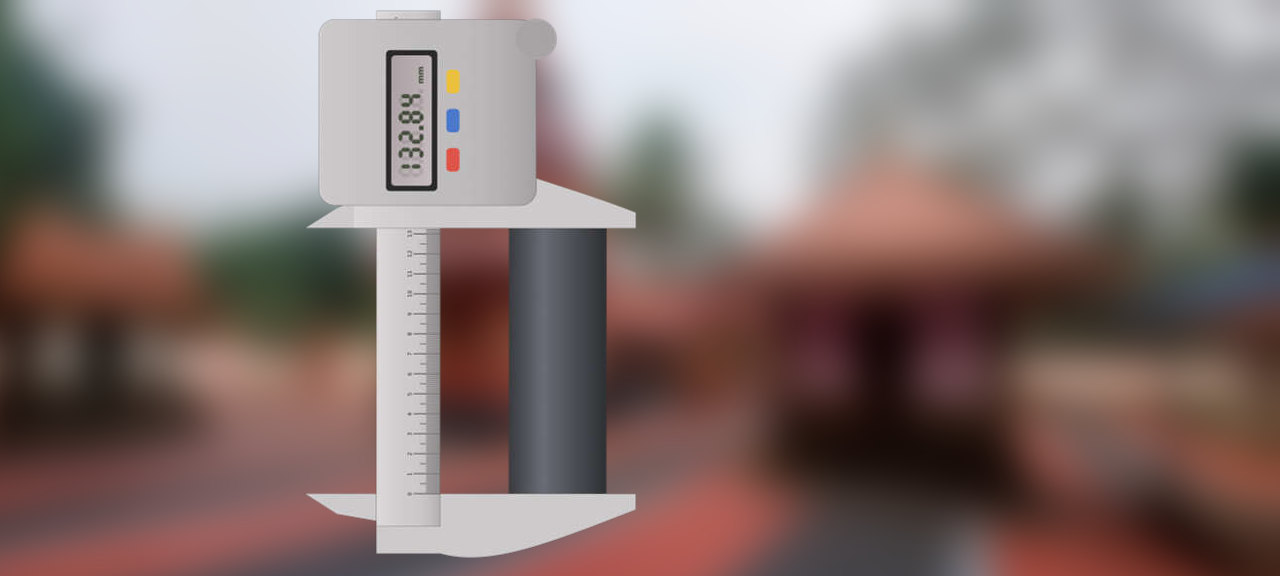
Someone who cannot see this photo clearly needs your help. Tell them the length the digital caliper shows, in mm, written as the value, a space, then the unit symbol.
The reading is 132.84 mm
